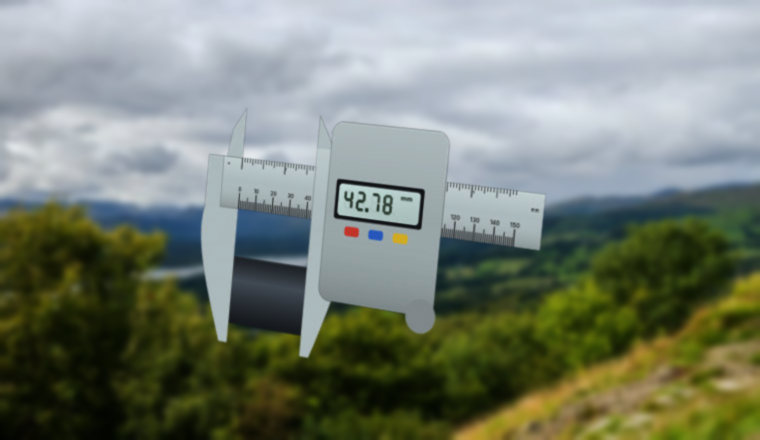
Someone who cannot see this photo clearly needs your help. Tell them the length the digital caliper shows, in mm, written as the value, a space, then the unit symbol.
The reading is 42.78 mm
